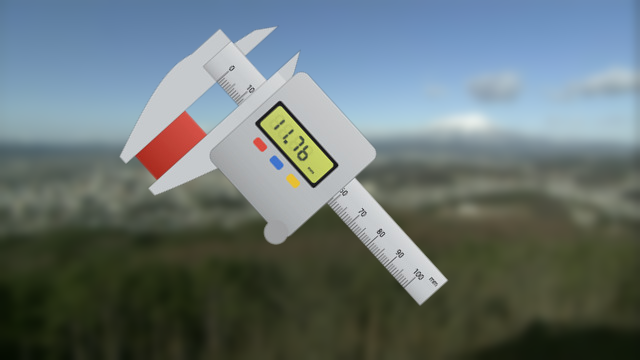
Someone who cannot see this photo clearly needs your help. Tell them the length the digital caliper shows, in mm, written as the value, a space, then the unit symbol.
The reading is 11.76 mm
